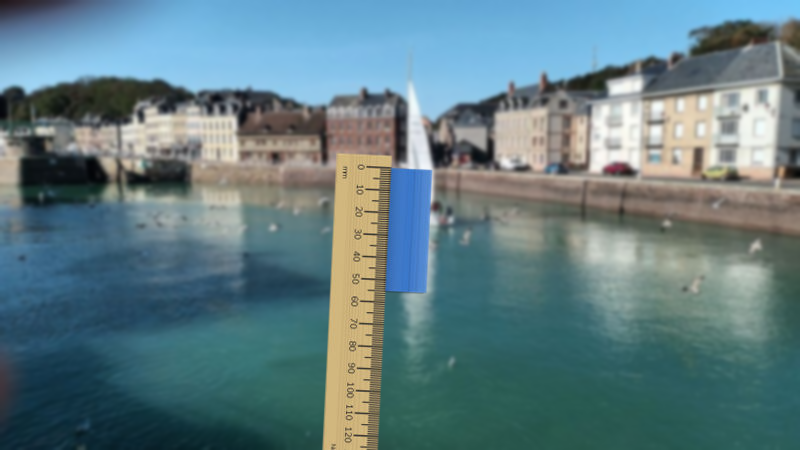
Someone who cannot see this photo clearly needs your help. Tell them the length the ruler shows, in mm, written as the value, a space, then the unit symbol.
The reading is 55 mm
